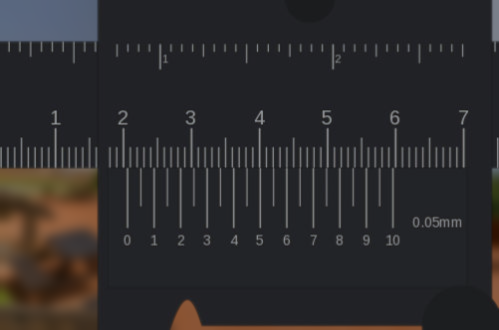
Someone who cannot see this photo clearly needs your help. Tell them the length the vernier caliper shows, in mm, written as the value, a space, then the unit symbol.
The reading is 20.6 mm
